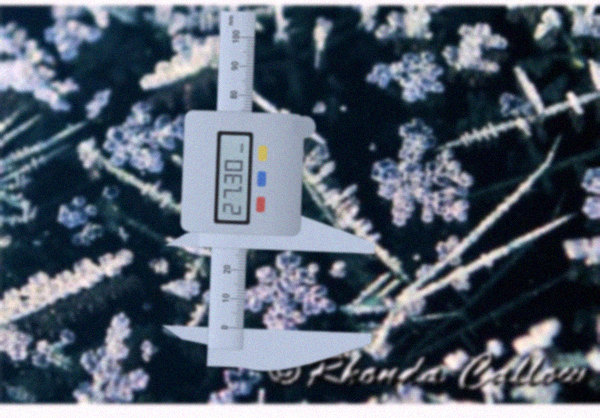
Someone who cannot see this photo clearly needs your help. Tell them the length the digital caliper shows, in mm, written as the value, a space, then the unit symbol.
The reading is 27.30 mm
